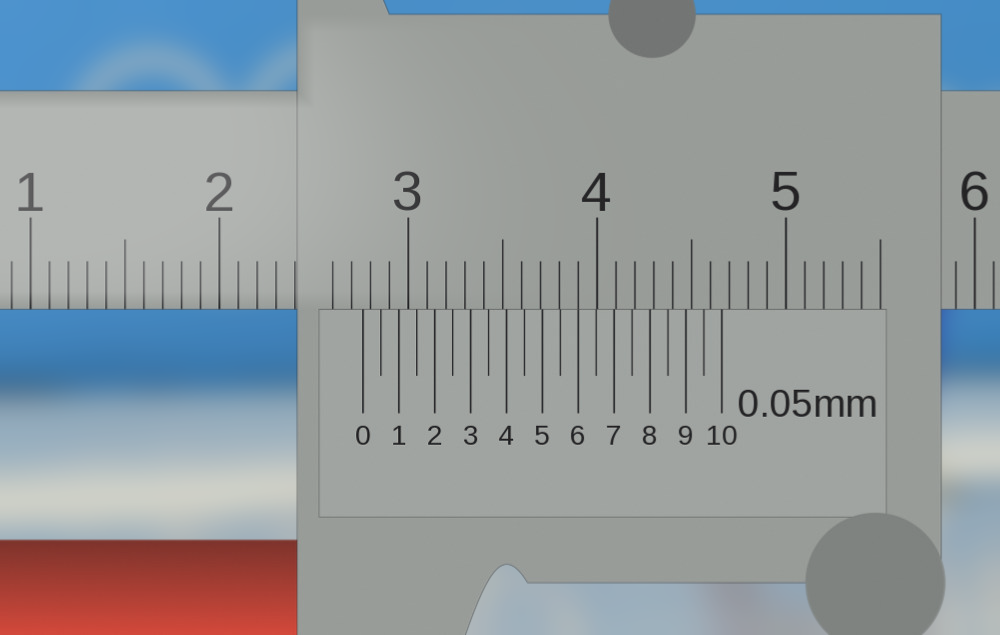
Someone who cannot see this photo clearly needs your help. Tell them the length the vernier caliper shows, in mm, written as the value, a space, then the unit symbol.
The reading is 27.6 mm
